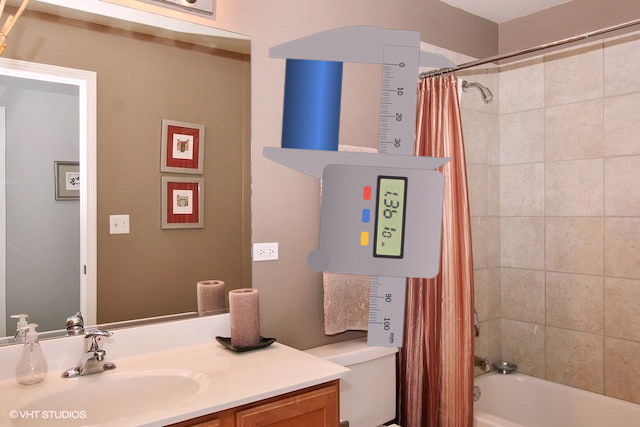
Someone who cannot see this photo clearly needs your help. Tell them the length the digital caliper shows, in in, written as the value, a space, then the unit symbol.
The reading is 1.3610 in
